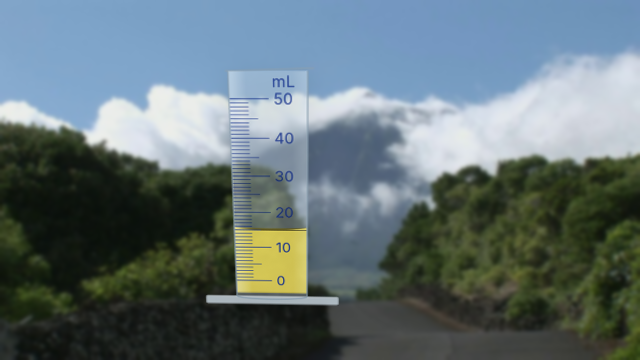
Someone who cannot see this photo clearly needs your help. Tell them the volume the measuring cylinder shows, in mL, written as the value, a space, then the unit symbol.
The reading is 15 mL
